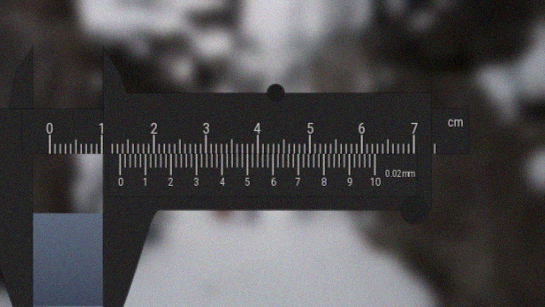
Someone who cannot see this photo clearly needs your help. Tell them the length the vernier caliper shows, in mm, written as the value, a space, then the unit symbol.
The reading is 13.5 mm
